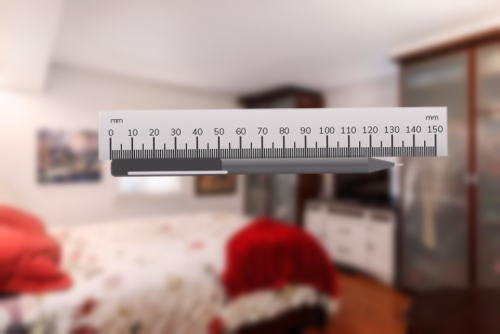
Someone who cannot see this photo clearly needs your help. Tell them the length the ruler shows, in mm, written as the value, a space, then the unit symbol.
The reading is 135 mm
